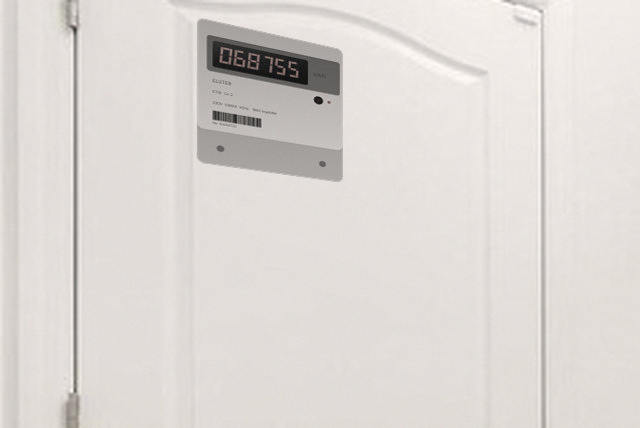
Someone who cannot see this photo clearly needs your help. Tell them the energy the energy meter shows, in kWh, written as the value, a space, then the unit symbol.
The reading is 68755 kWh
